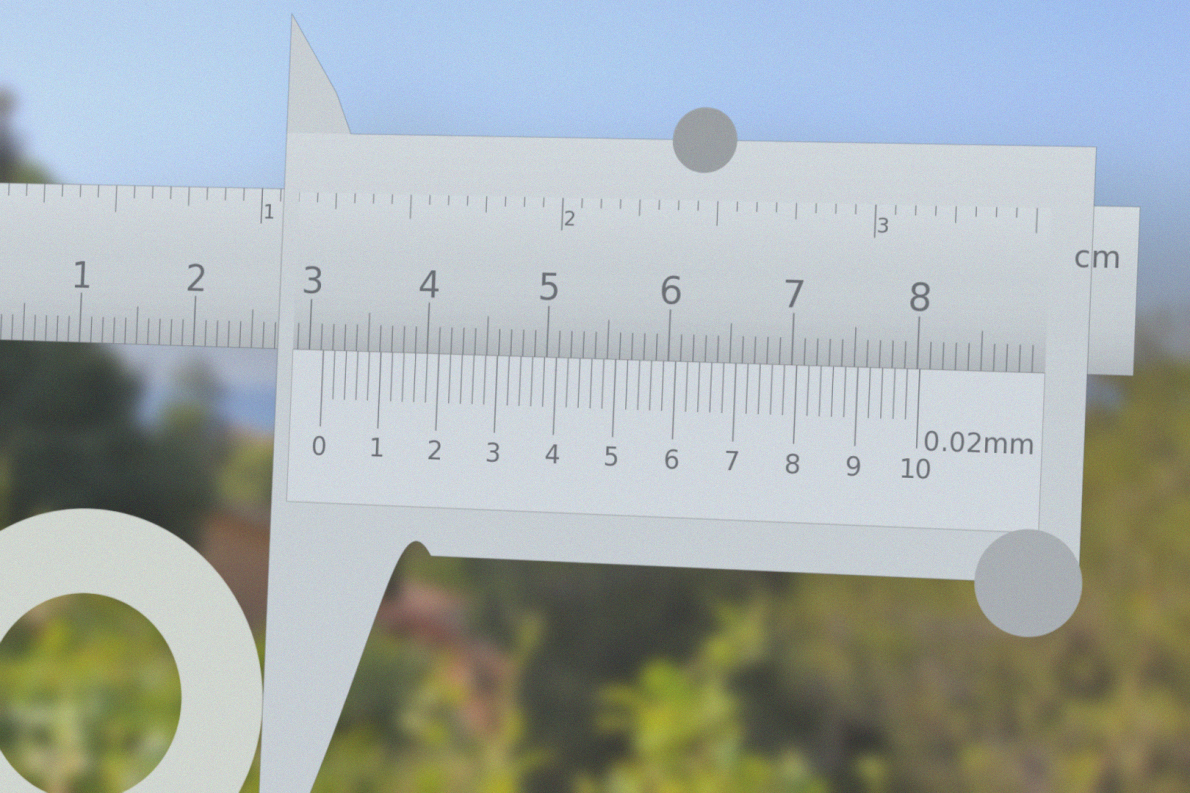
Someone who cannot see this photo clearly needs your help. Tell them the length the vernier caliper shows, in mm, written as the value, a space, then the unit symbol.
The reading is 31.2 mm
